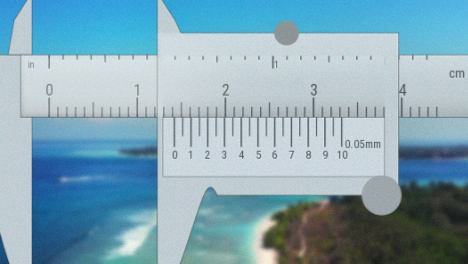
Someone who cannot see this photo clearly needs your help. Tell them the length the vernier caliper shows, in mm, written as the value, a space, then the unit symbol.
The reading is 14.2 mm
